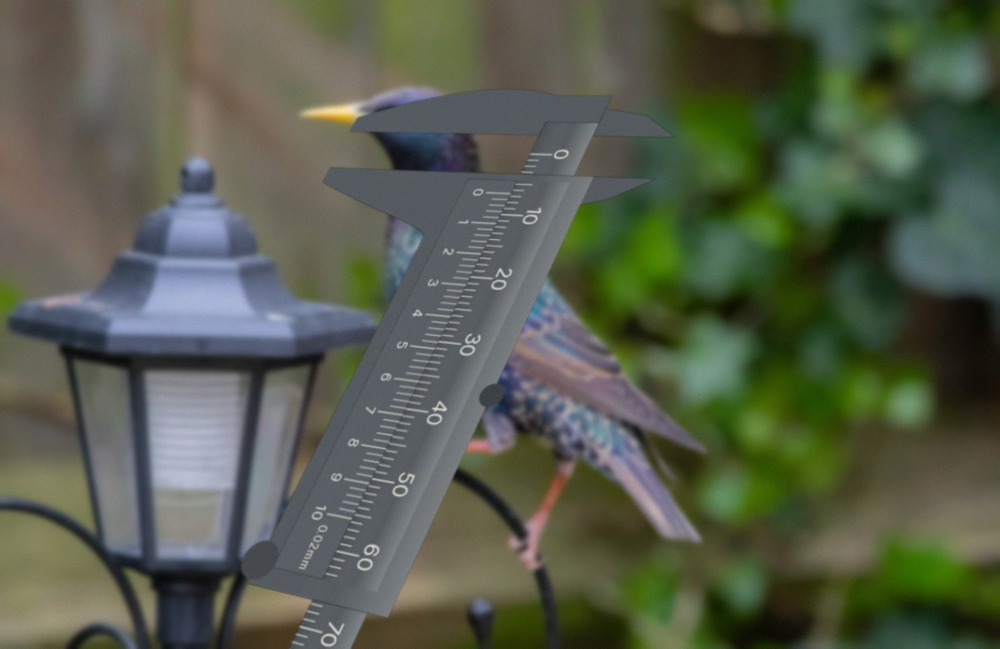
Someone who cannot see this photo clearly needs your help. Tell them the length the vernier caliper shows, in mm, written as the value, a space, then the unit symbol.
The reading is 6.6 mm
